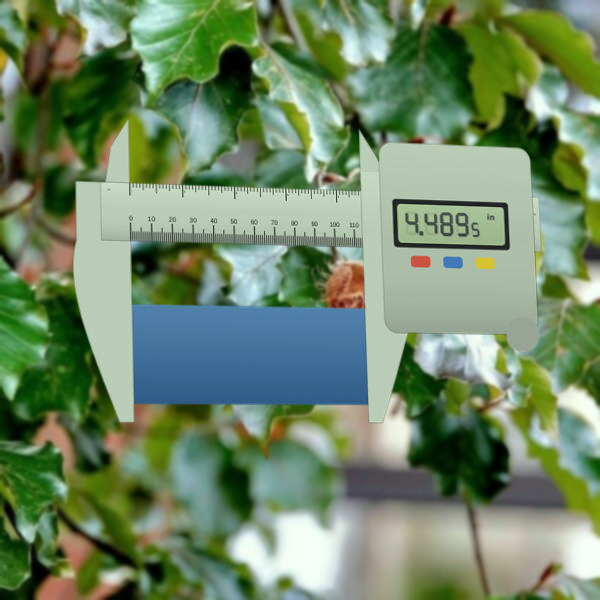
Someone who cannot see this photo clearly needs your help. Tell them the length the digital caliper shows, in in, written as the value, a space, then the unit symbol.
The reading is 4.4895 in
